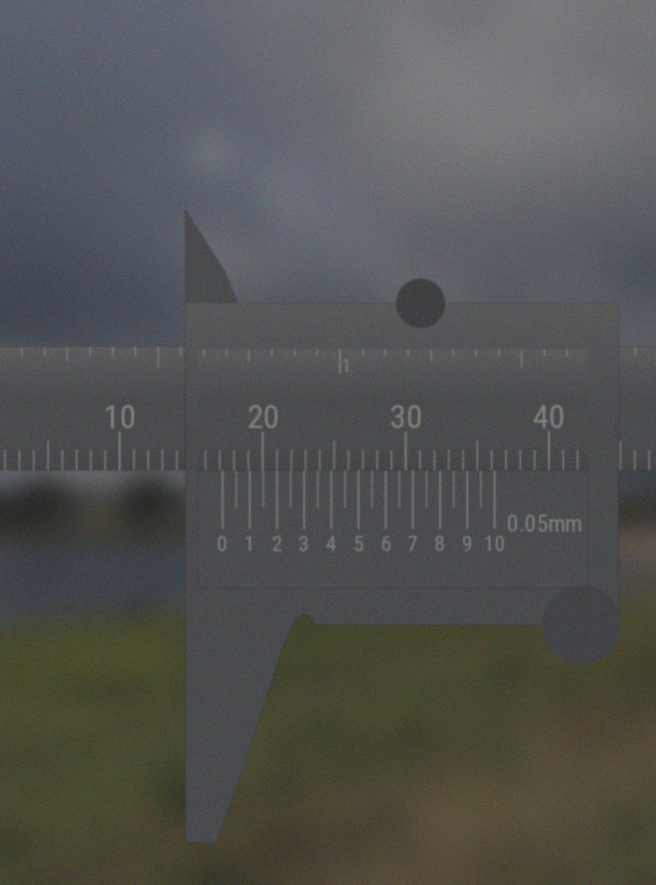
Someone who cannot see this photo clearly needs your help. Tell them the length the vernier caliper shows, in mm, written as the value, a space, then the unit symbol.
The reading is 17.2 mm
